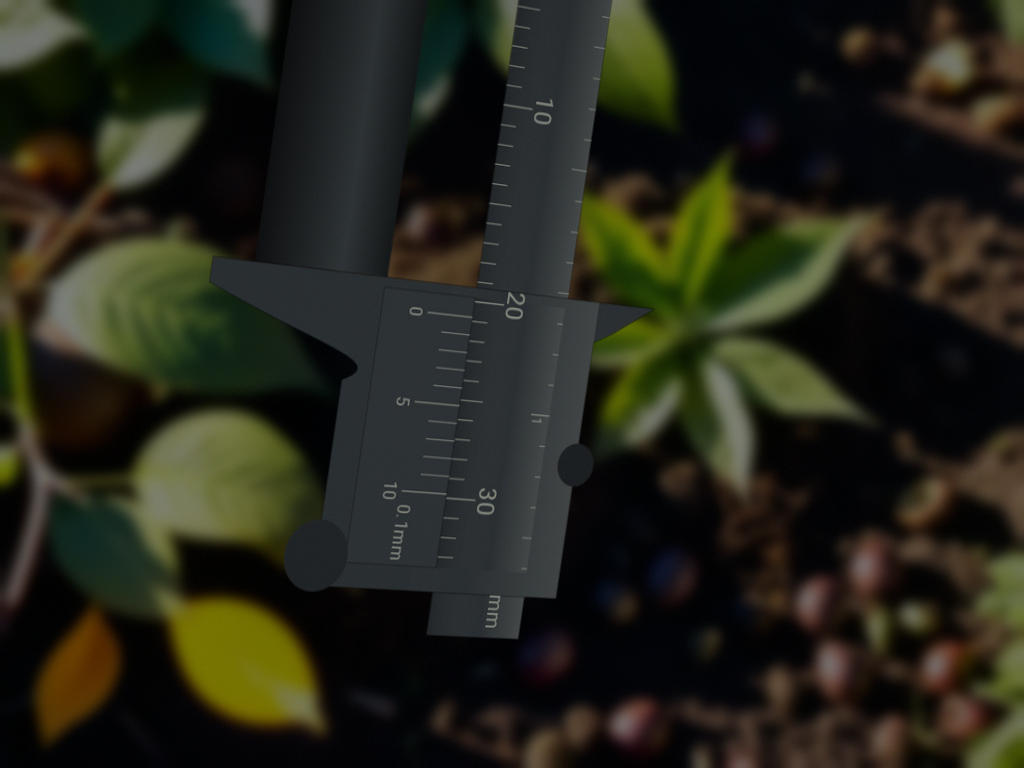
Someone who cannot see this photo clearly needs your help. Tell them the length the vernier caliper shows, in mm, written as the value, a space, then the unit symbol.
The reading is 20.8 mm
